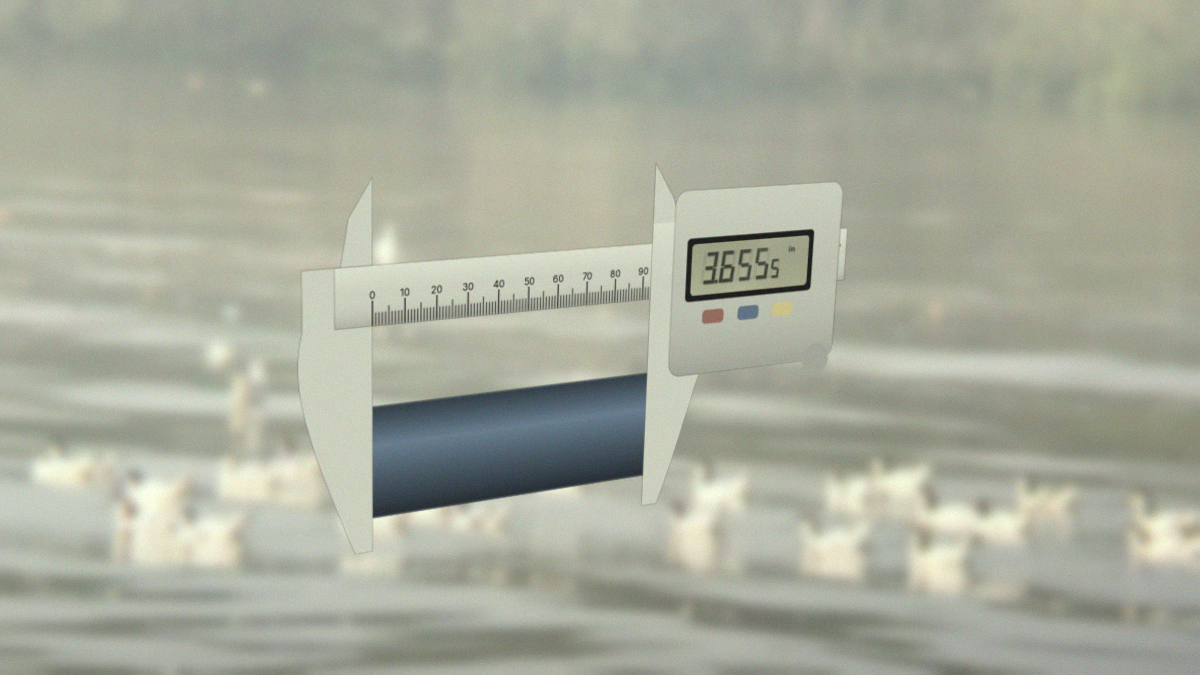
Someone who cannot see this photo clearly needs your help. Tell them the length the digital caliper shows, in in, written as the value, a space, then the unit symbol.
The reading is 3.6555 in
